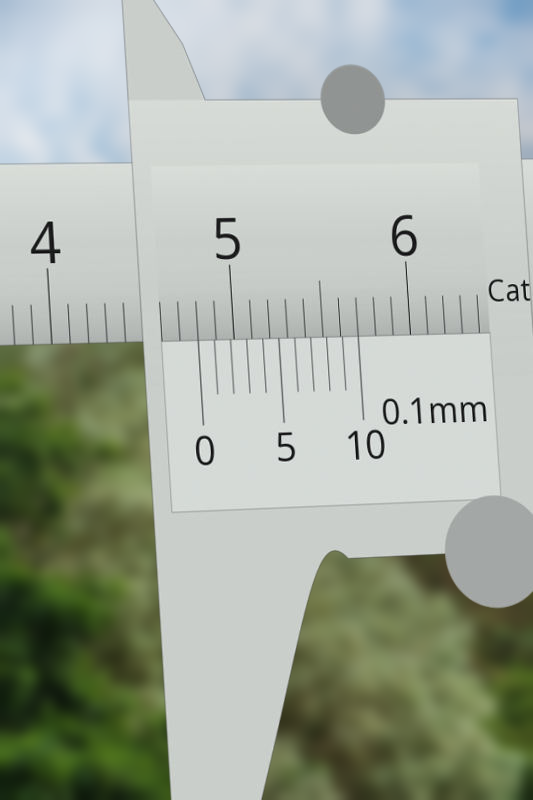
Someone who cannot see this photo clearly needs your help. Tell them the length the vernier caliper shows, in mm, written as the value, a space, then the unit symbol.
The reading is 48.0 mm
